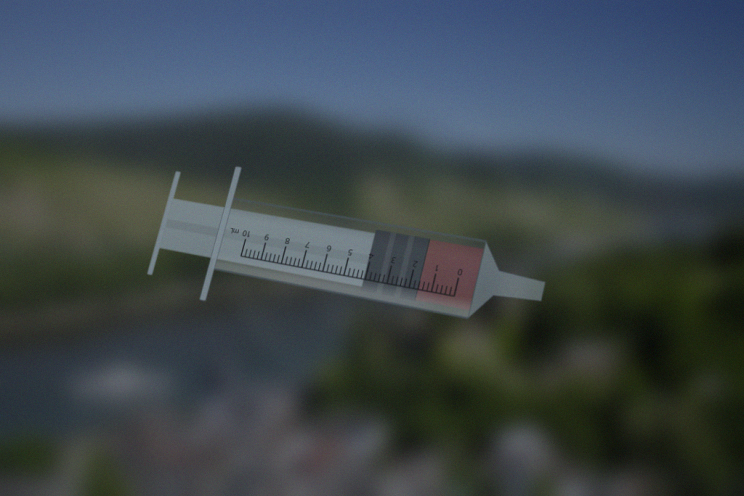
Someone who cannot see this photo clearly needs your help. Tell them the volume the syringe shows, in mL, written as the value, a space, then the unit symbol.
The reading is 1.6 mL
